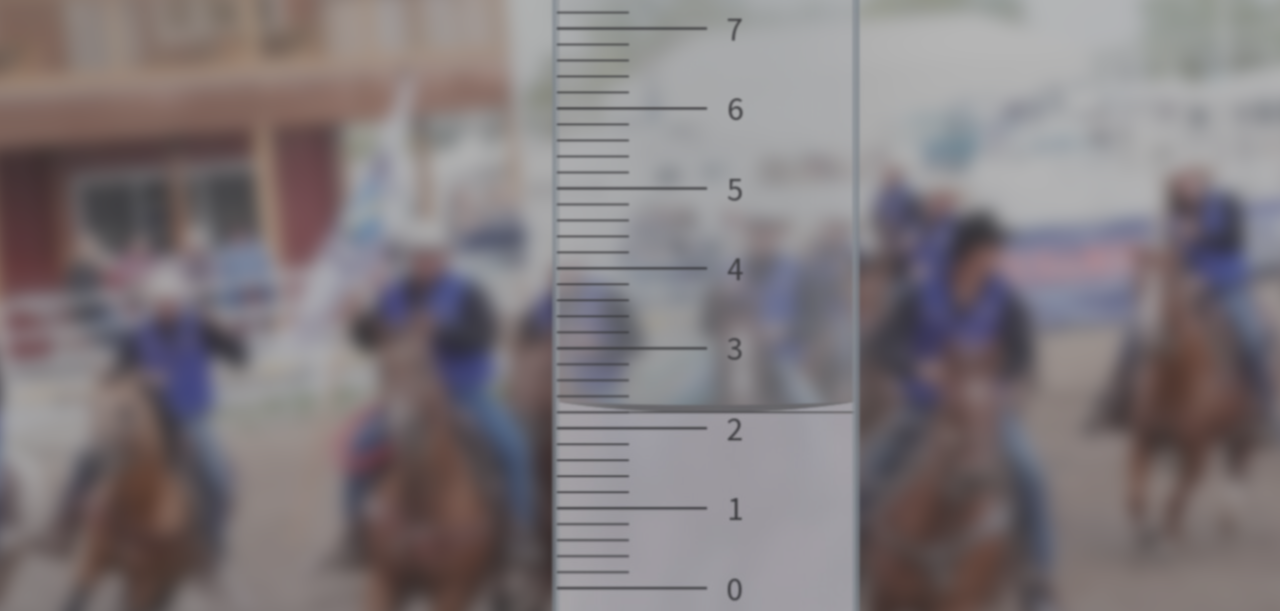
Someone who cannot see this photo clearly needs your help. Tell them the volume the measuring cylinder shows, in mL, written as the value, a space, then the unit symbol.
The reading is 2.2 mL
